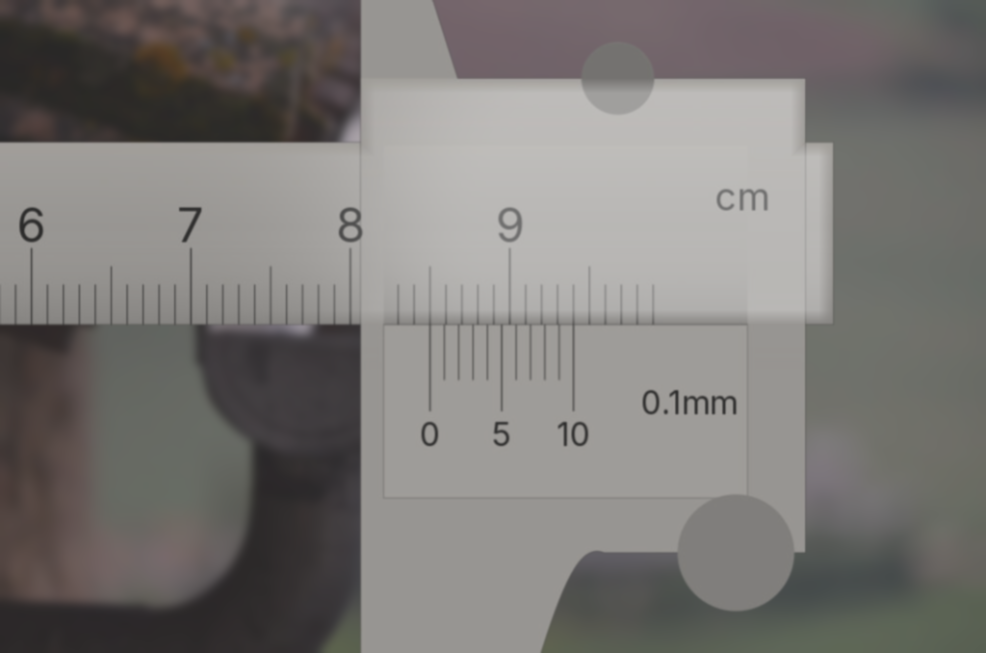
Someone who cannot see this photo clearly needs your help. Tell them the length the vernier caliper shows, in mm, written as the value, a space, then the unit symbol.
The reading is 85.0 mm
